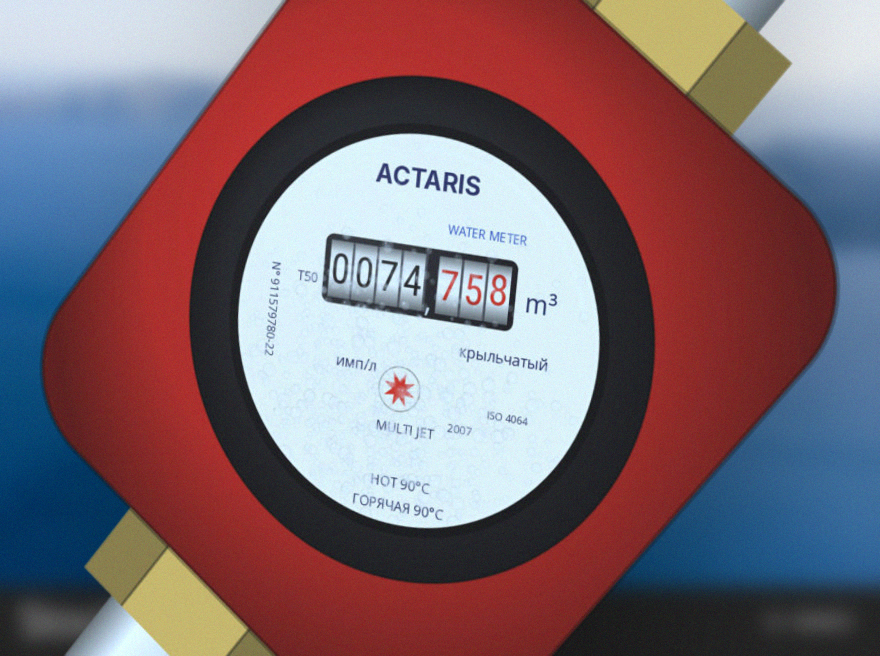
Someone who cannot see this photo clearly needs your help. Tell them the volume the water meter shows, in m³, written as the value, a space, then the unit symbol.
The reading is 74.758 m³
